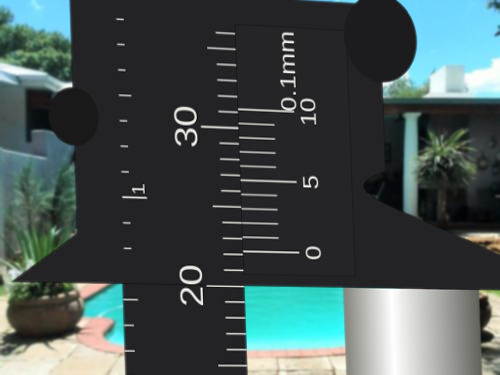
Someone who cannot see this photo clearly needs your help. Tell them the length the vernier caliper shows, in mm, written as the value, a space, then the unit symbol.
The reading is 22.2 mm
